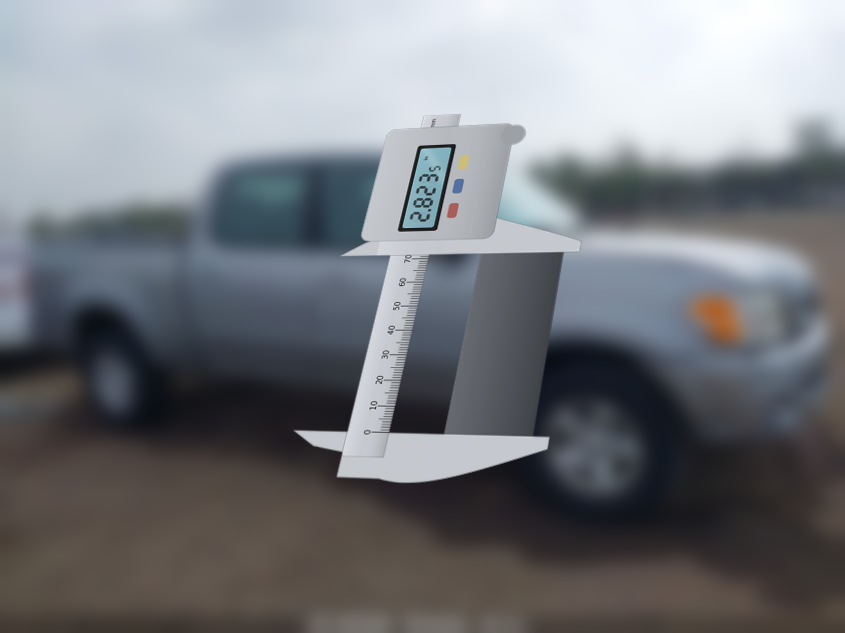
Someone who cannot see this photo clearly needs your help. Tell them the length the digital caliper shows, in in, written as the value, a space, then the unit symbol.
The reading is 2.8235 in
